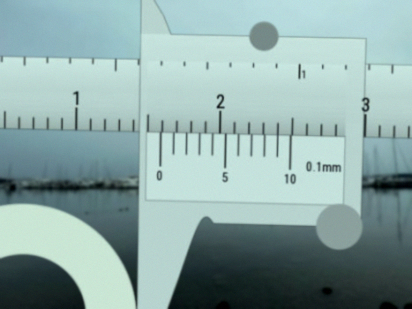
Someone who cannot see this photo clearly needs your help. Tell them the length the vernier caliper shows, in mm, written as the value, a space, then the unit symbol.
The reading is 15.9 mm
